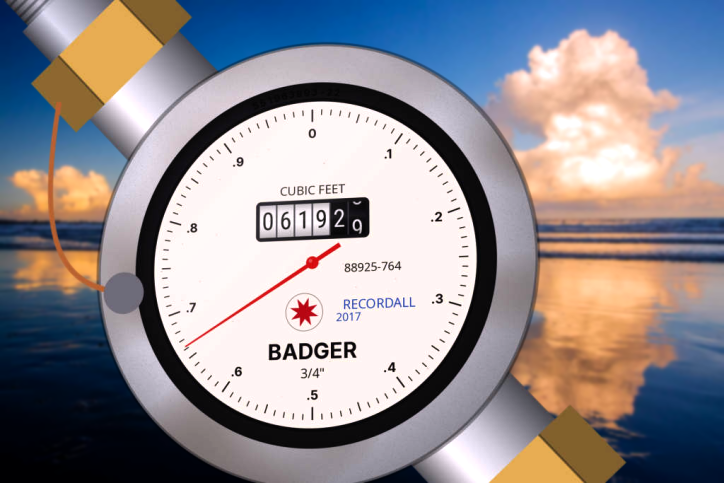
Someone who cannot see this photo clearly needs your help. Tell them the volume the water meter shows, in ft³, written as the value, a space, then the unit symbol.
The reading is 61928.66 ft³
